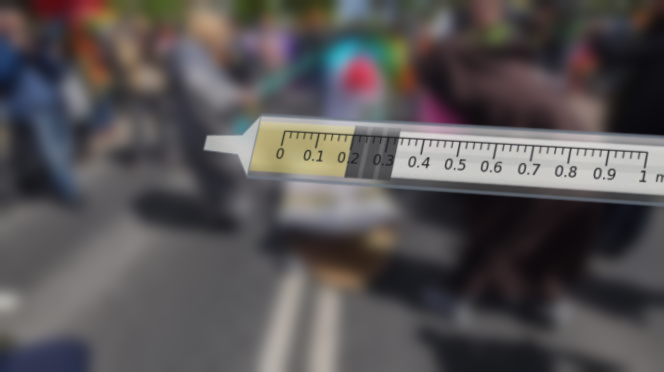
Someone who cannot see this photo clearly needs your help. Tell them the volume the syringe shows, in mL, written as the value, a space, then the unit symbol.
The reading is 0.2 mL
